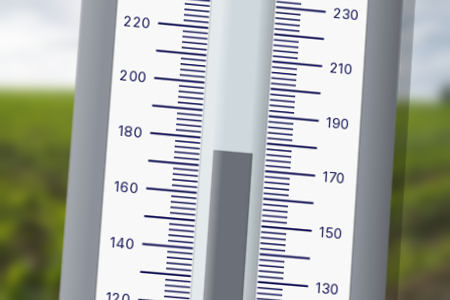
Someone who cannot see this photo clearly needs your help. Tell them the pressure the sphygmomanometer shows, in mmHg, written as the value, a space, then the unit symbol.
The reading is 176 mmHg
